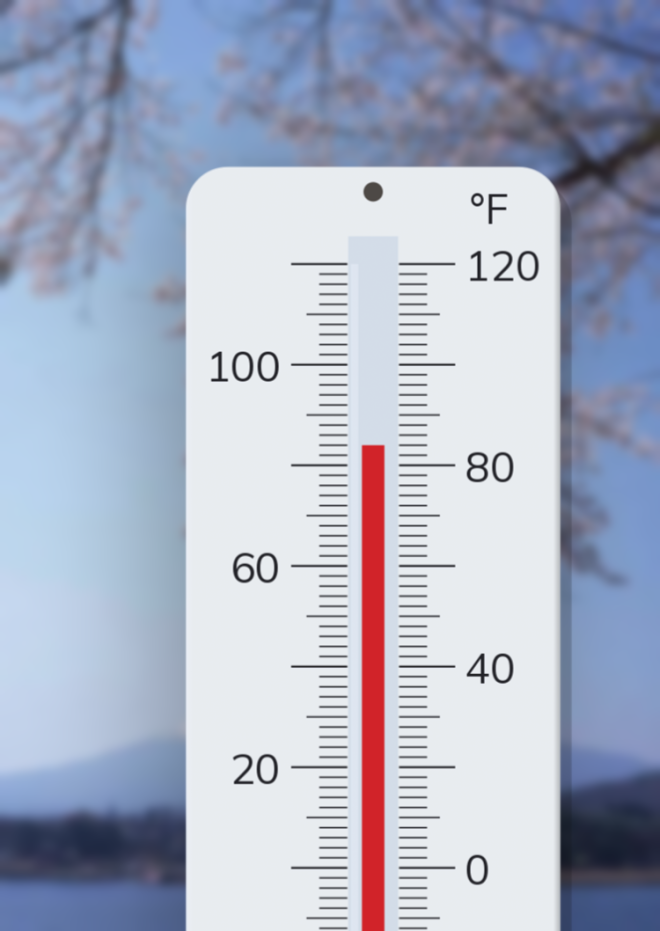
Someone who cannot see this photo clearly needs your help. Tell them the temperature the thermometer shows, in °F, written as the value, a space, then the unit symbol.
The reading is 84 °F
